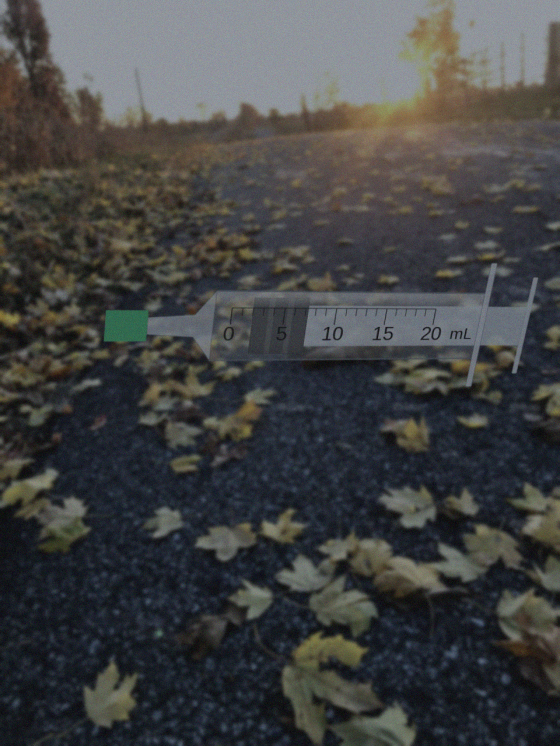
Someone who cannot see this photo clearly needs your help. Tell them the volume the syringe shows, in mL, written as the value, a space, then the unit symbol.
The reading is 2 mL
